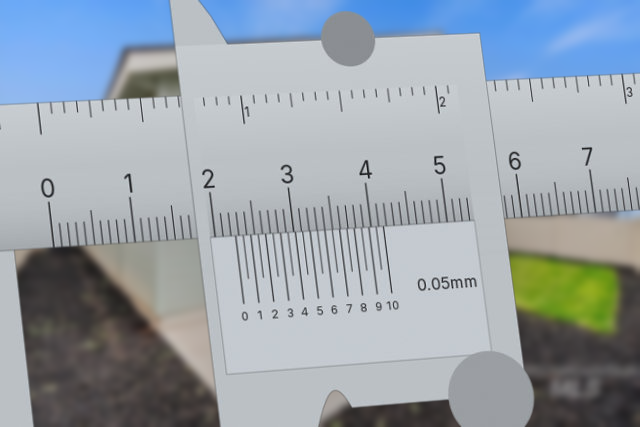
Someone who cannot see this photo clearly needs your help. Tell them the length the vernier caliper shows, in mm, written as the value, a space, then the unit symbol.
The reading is 22.6 mm
